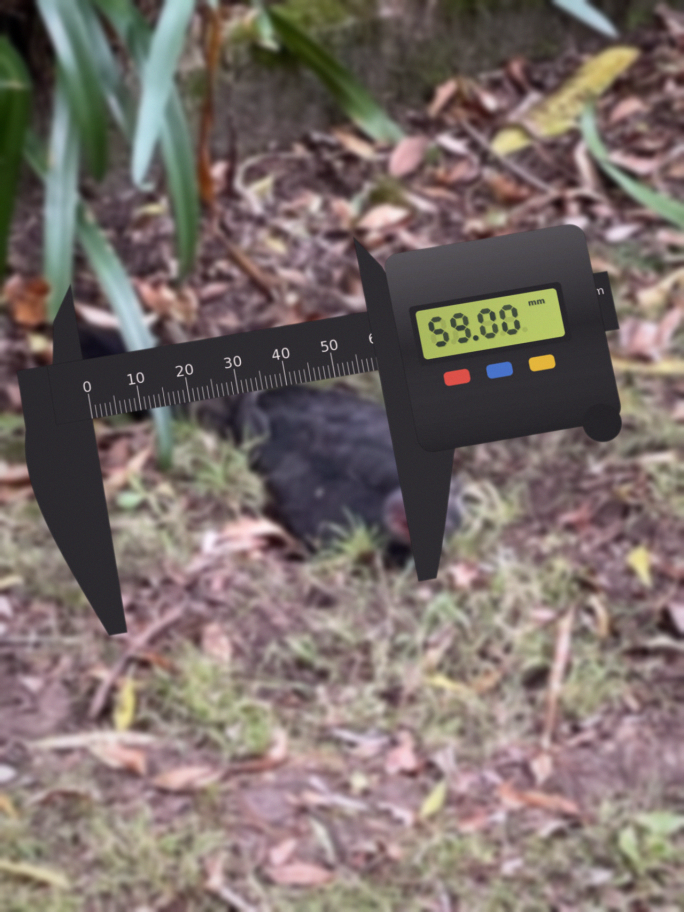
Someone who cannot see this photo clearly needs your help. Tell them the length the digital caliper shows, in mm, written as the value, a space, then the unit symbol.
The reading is 59.00 mm
